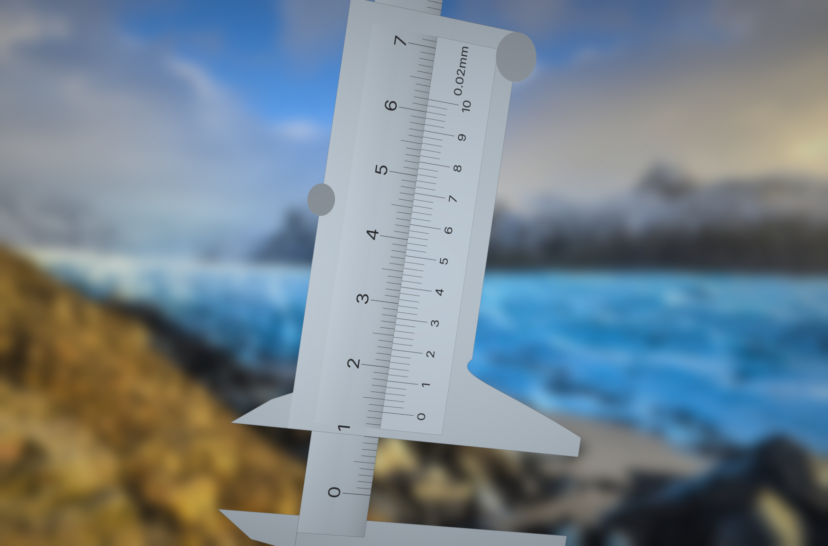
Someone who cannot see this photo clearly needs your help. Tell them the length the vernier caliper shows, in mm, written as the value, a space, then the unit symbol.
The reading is 13.0 mm
